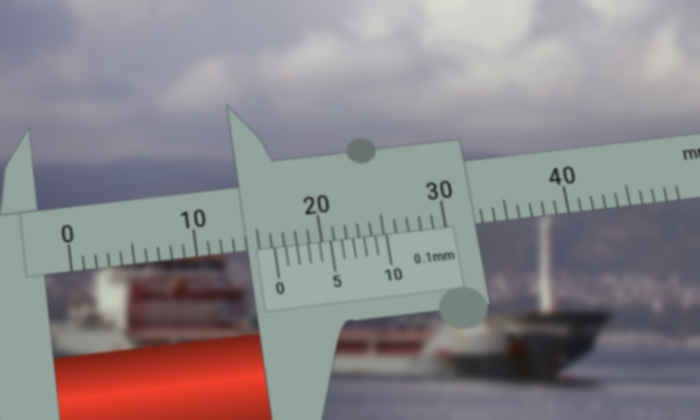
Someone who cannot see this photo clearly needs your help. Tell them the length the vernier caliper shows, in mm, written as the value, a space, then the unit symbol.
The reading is 16.2 mm
